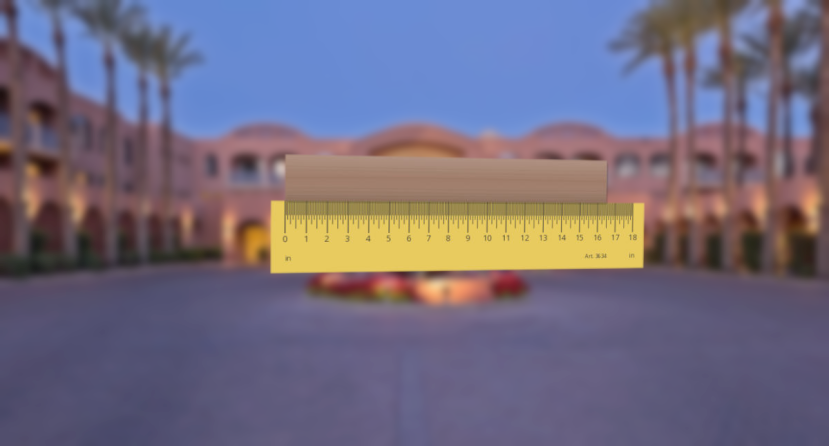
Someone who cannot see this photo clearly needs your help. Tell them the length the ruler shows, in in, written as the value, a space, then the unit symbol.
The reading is 16.5 in
